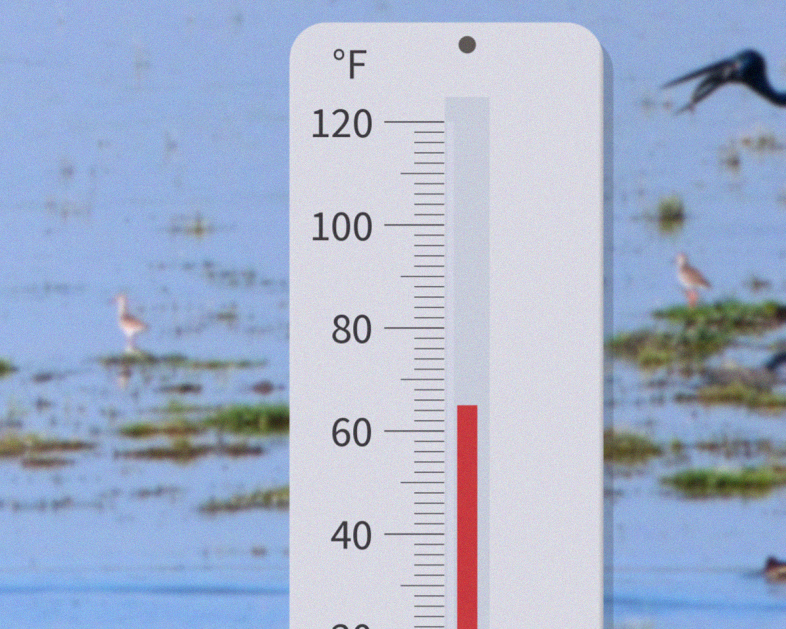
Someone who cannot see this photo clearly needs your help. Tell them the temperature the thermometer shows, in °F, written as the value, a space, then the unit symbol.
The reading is 65 °F
